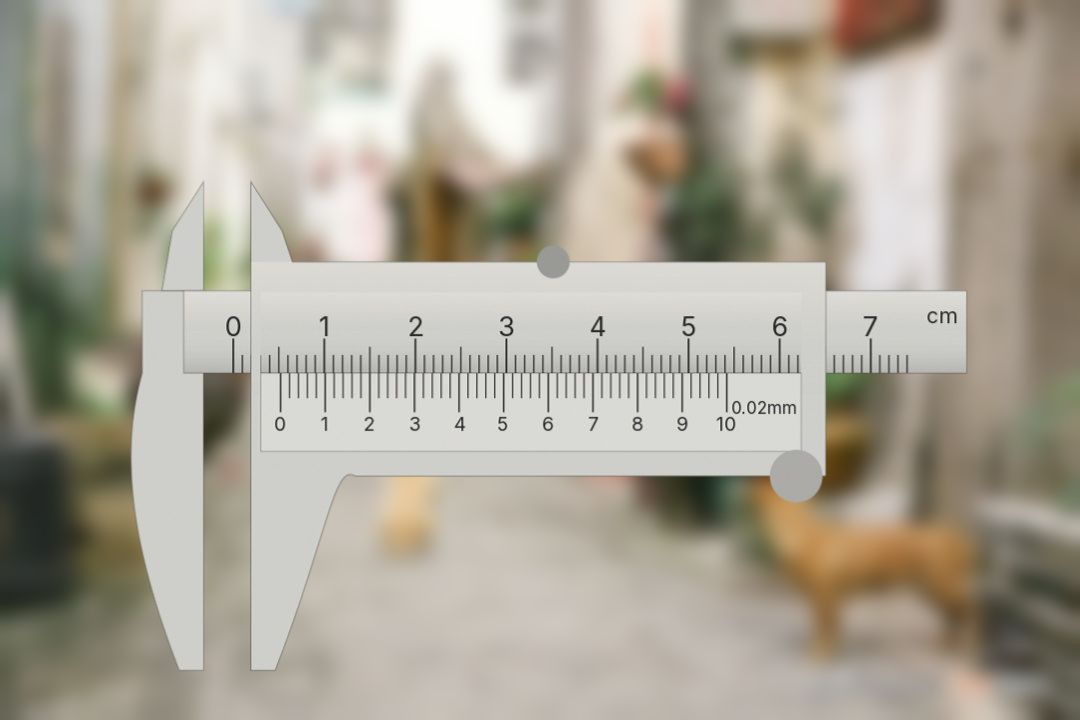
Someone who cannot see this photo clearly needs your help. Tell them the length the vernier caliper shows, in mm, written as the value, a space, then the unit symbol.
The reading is 5.2 mm
